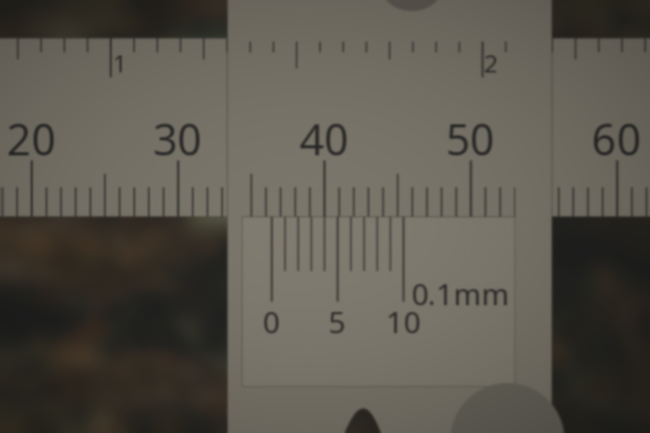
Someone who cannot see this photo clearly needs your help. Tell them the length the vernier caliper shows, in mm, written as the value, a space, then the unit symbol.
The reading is 36.4 mm
